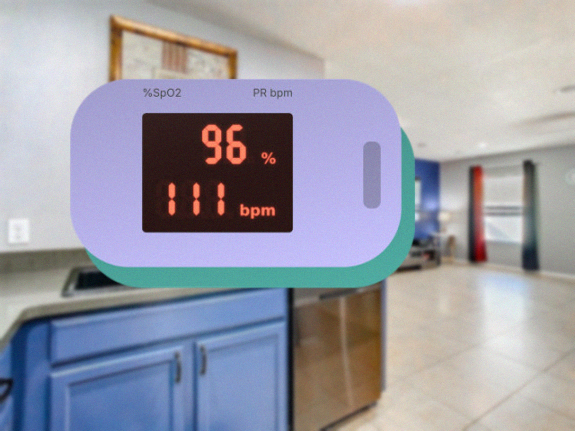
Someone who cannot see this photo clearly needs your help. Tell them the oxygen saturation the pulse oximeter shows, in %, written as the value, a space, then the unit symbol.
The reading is 96 %
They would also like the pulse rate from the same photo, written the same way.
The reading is 111 bpm
